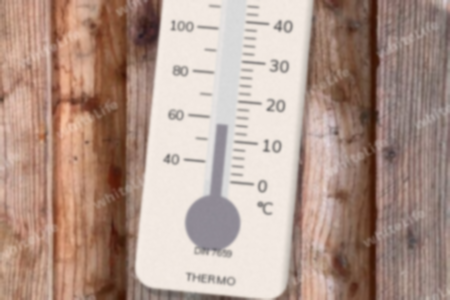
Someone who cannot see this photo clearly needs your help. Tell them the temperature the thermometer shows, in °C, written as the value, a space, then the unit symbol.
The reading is 14 °C
